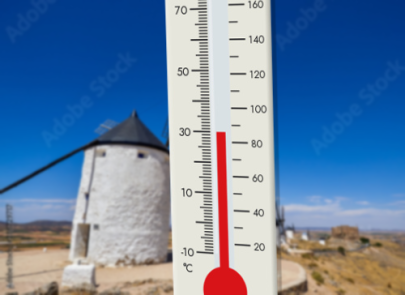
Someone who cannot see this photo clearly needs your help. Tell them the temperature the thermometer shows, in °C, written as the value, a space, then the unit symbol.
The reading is 30 °C
